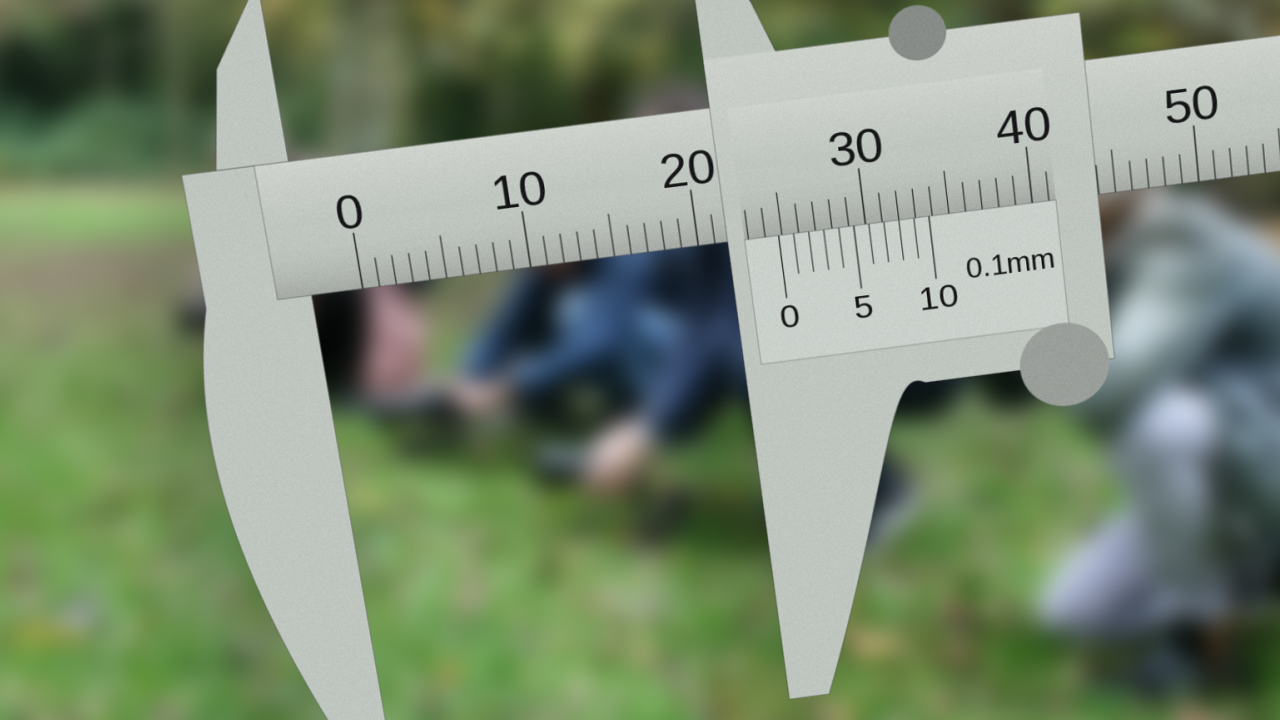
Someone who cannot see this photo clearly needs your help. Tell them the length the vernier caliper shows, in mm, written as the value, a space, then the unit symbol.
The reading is 24.8 mm
